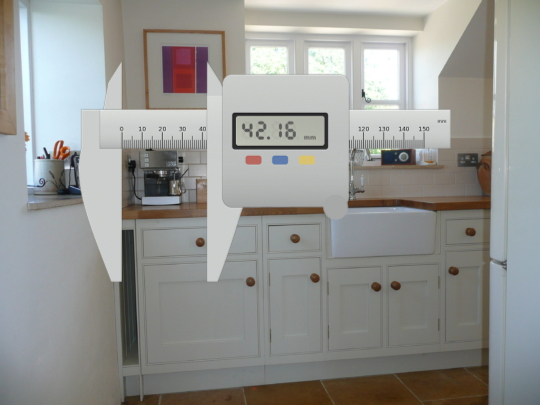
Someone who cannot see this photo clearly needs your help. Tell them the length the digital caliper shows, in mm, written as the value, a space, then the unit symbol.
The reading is 42.16 mm
